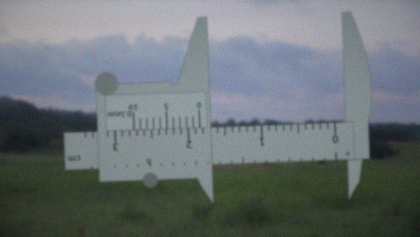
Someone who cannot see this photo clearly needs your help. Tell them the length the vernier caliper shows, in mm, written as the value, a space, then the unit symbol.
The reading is 18.4 mm
